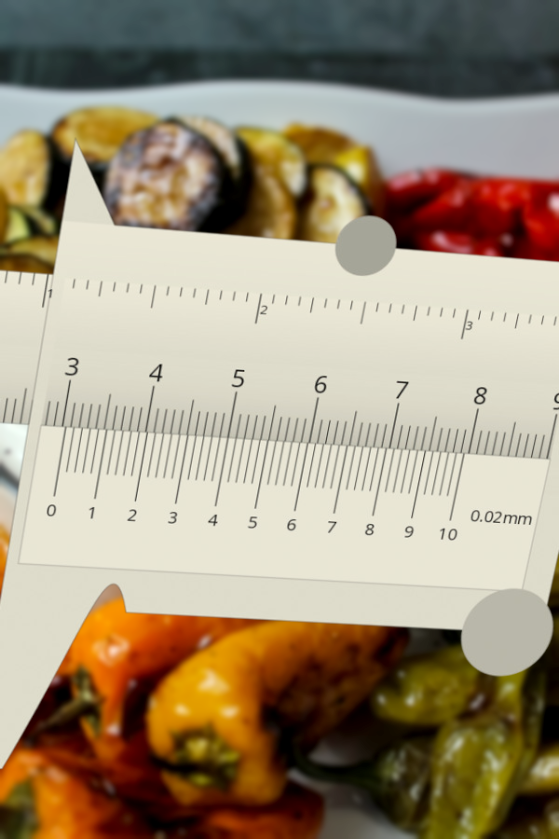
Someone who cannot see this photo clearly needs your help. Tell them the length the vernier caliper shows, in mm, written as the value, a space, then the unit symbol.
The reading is 30.4 mm
